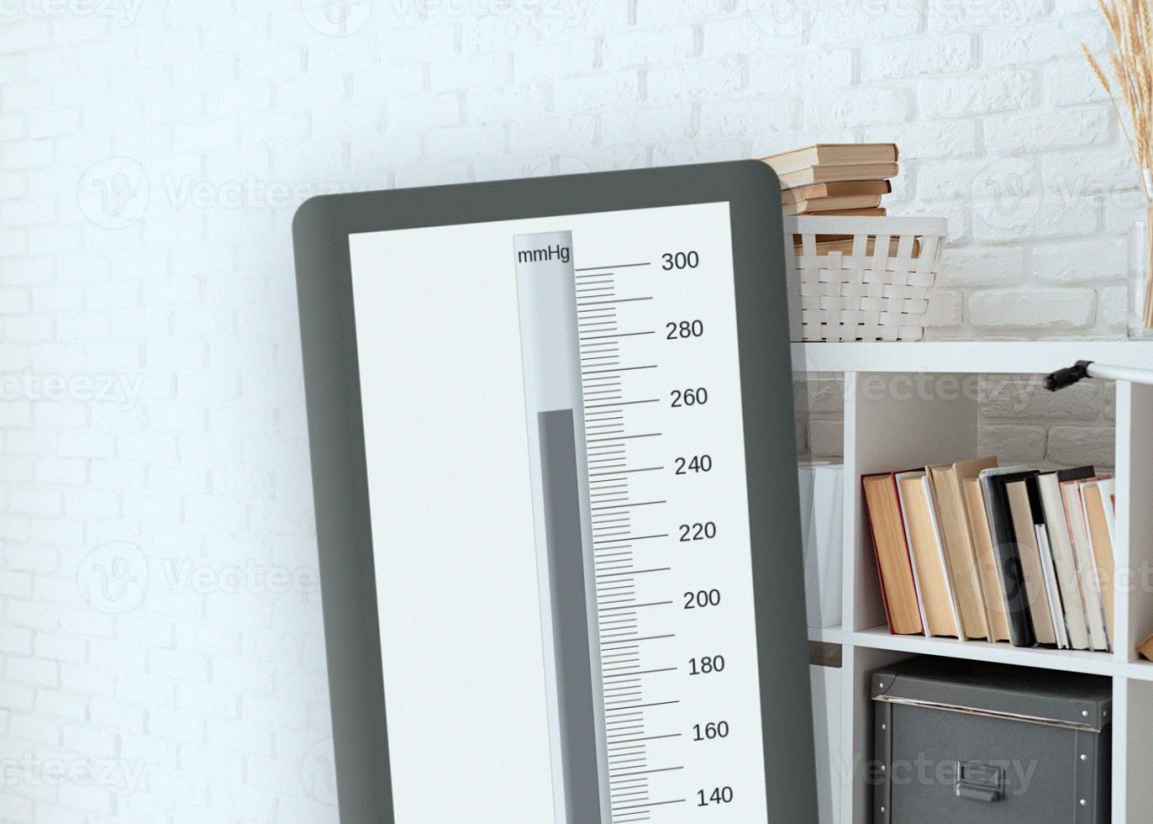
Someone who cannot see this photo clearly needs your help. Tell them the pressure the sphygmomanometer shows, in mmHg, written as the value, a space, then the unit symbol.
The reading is 260 mmHg
